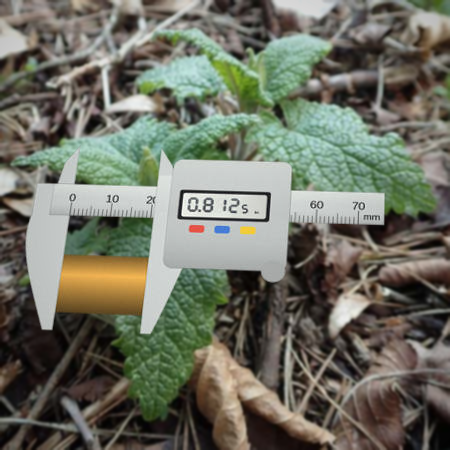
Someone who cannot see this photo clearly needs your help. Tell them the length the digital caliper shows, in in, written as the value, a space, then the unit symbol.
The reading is 0.8125 in
